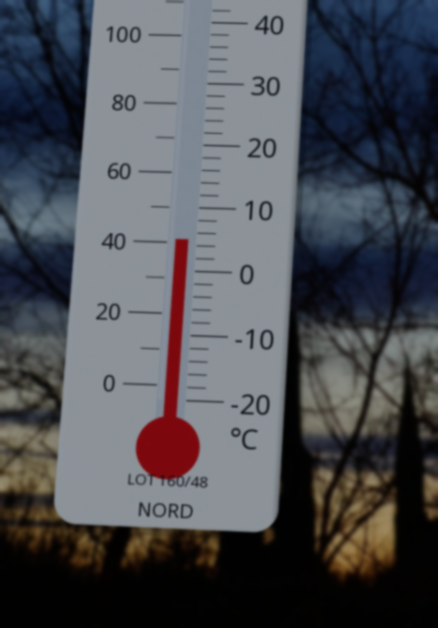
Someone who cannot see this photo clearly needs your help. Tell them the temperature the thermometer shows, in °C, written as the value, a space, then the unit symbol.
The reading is 5 °C
